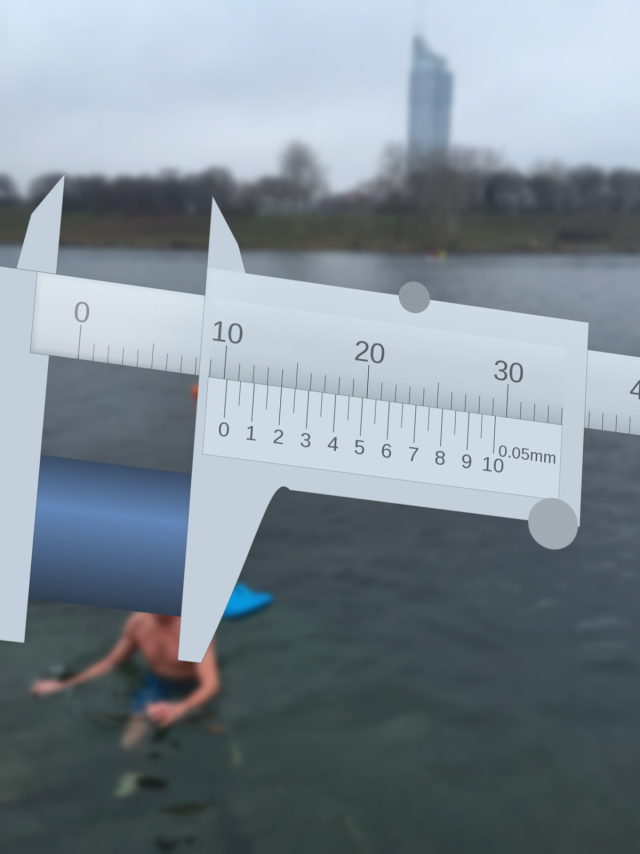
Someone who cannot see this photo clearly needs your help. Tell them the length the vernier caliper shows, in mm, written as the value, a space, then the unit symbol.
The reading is 10.2 mm
